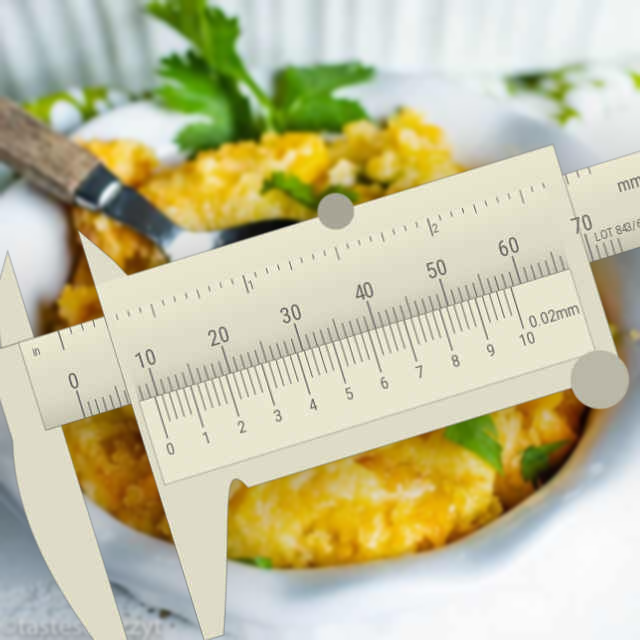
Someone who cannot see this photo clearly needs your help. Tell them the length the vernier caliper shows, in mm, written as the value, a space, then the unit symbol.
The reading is 9.6 mm
